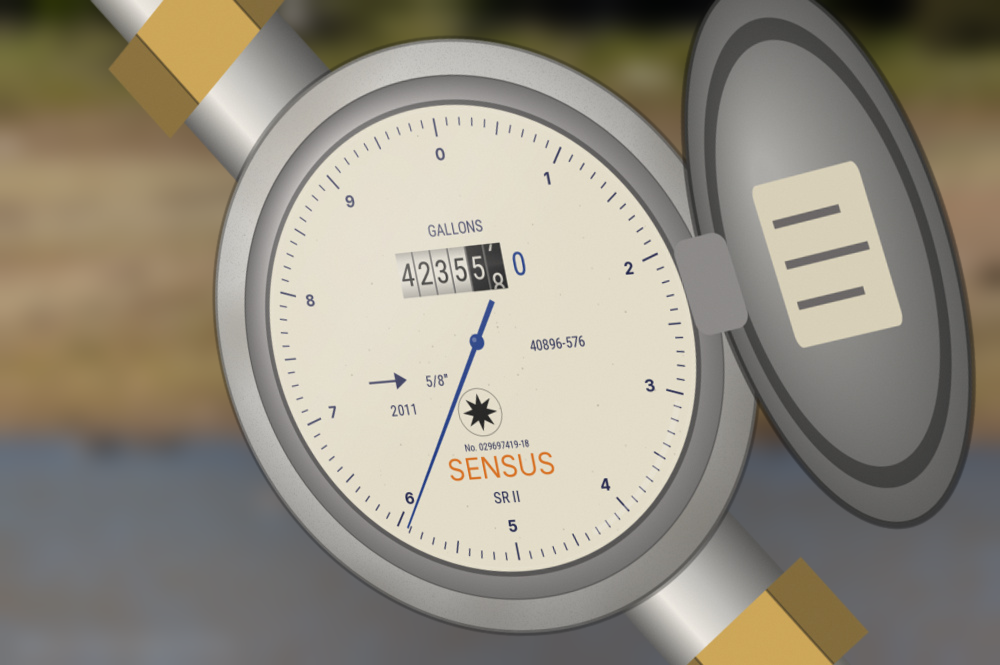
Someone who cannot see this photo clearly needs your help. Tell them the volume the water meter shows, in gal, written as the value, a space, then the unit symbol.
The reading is 4235575.9 gal
